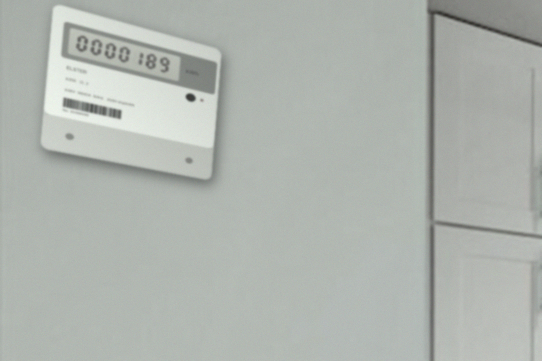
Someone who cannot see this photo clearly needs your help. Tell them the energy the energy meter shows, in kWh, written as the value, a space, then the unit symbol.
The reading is 189 kWh
